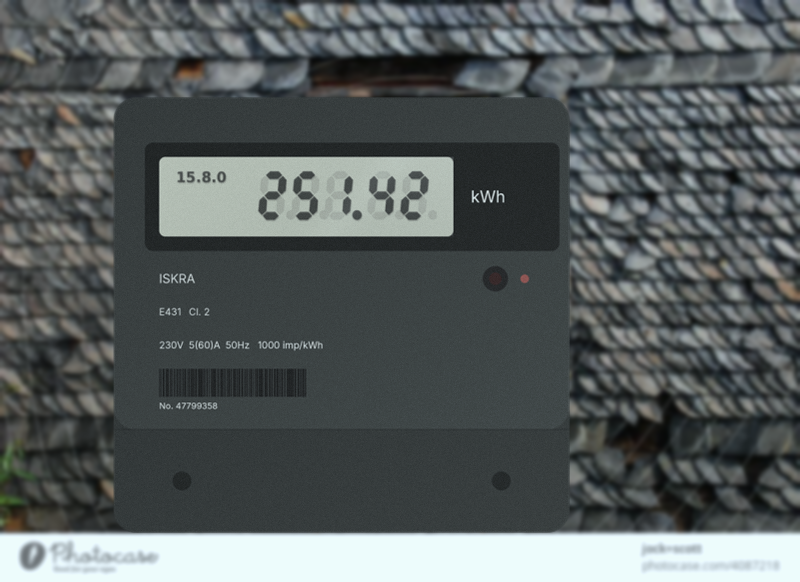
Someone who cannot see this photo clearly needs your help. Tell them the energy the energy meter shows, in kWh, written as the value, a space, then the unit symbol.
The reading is 251.42 kWh
